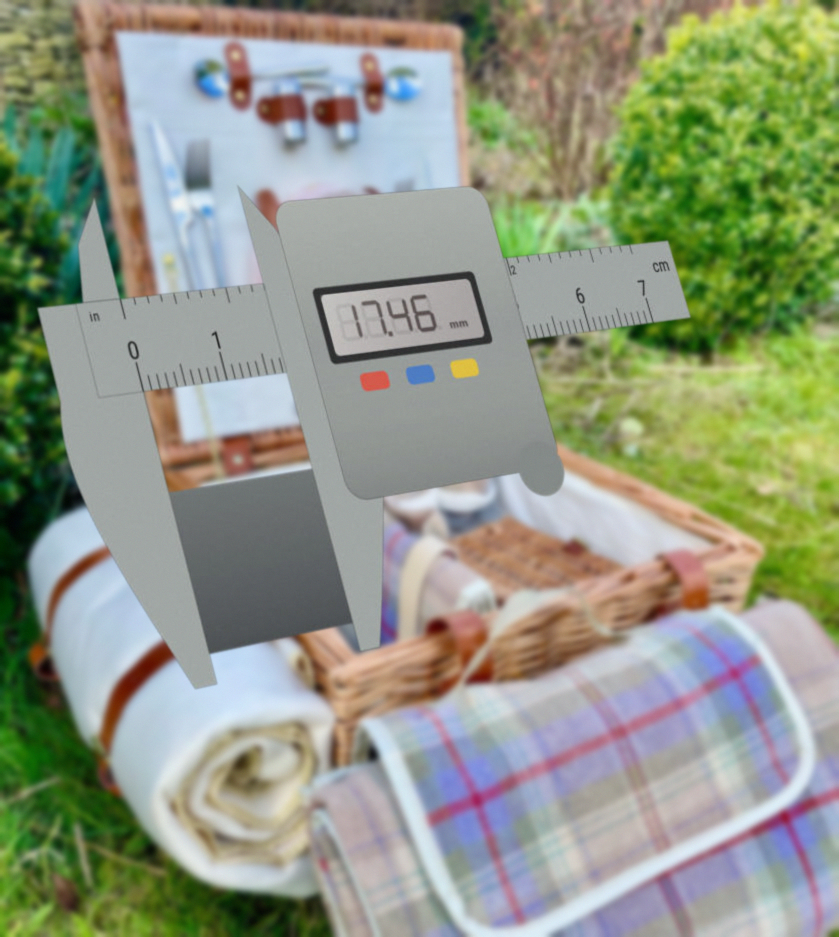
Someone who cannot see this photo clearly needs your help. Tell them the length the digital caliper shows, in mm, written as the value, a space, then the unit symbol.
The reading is 17.46 mm
